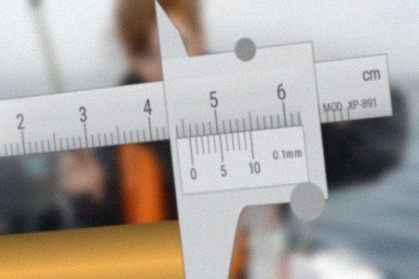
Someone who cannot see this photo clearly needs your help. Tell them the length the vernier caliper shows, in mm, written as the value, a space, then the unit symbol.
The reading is 45.8 mm
